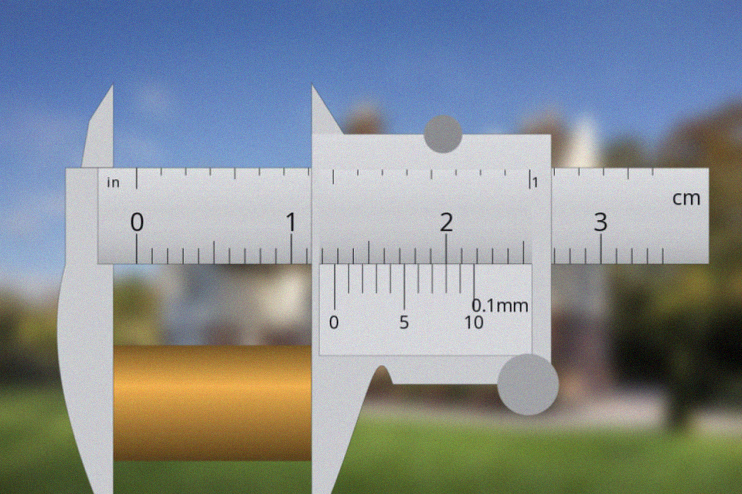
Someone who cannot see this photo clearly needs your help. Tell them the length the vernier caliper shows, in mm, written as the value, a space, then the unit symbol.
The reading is 12.8 mm
